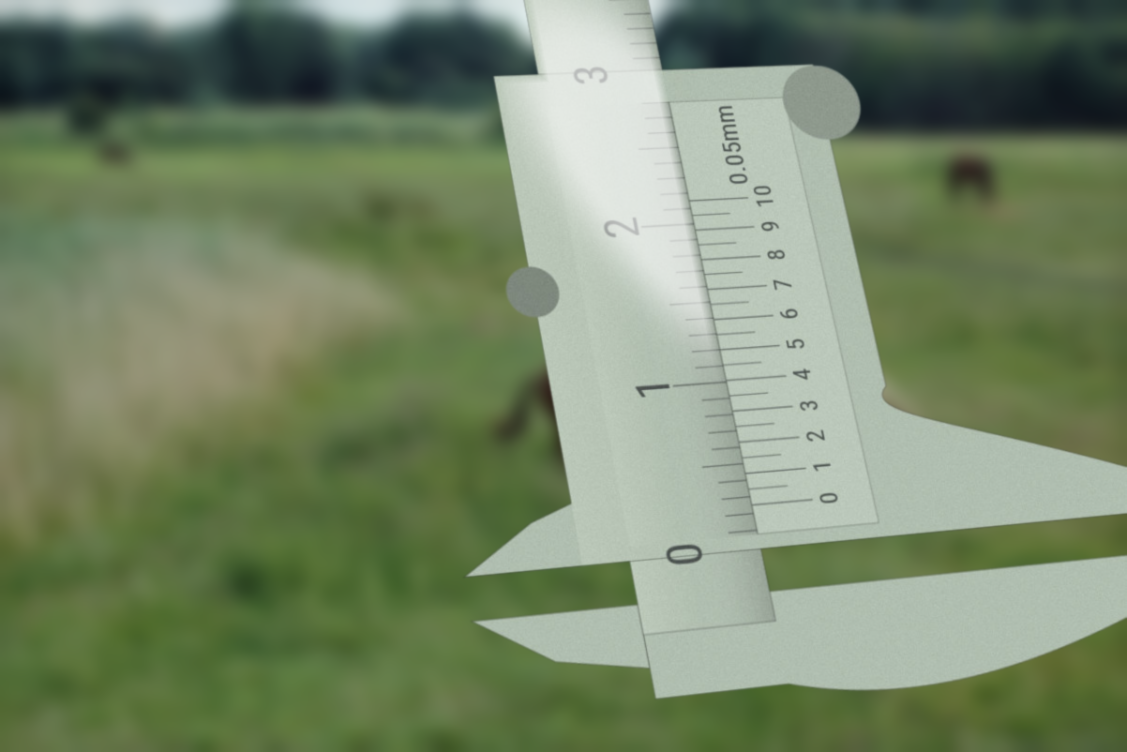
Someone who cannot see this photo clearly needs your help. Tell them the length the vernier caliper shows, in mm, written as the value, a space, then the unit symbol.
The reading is 2.5 mm
